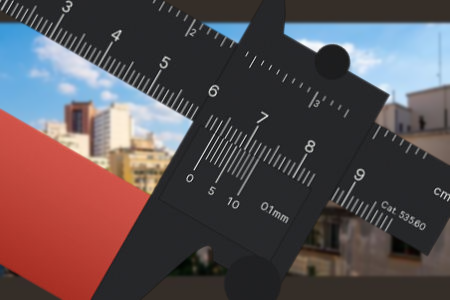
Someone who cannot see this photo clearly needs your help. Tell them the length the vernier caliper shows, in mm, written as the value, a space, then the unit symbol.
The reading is 64.0 mm
